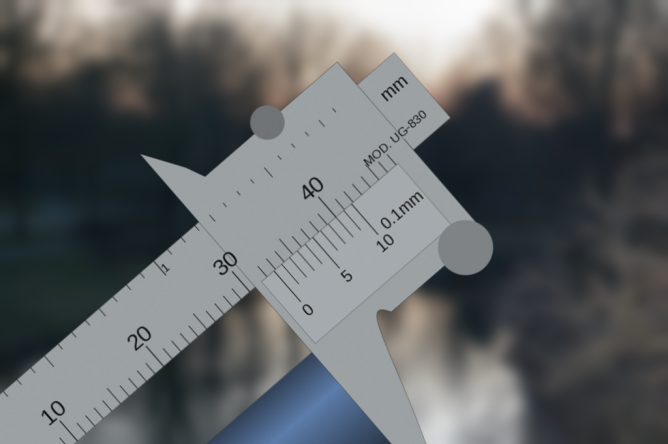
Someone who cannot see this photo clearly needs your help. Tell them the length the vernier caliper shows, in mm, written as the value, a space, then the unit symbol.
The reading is 32.8 mm
